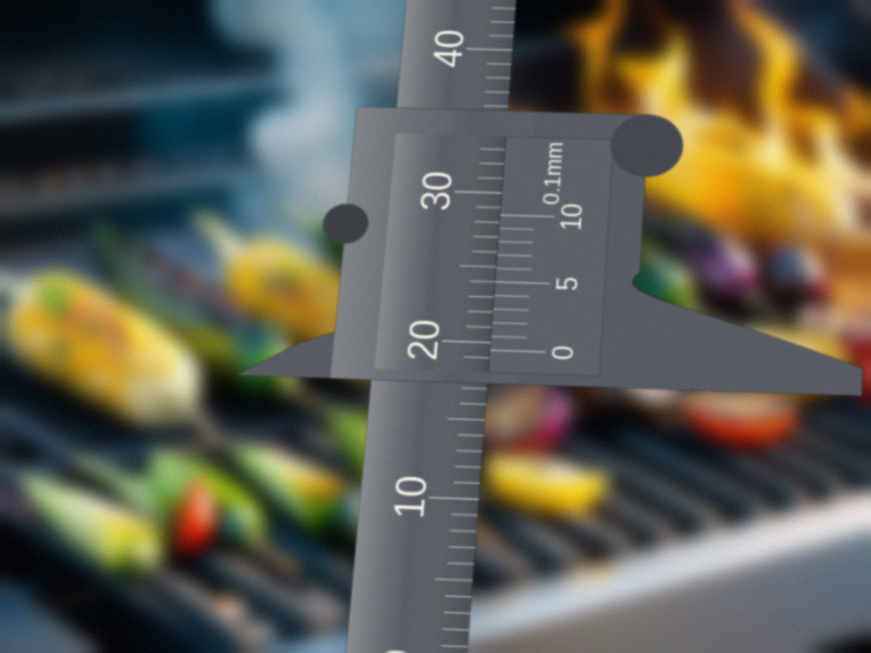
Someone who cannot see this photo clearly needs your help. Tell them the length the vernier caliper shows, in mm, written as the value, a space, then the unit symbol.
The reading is 19.5 mm
